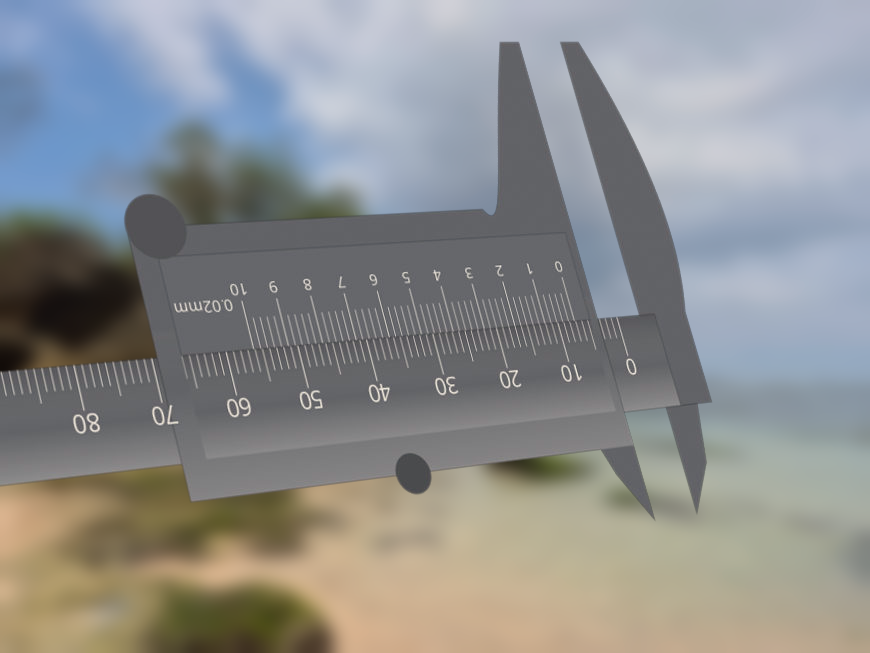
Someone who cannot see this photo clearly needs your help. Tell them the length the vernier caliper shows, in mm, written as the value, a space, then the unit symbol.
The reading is 7.2 mm
